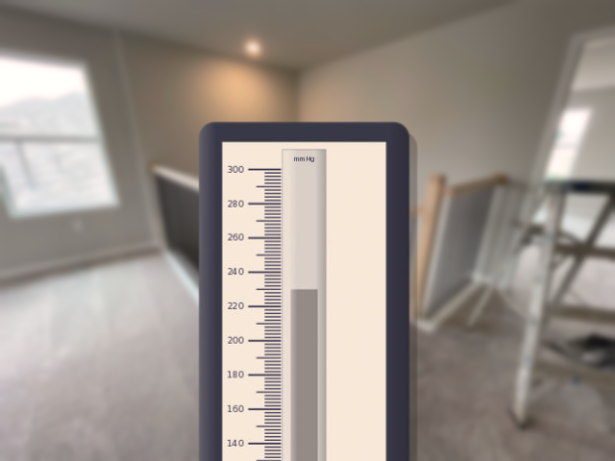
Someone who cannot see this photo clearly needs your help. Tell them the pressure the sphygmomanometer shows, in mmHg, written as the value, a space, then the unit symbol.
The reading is 230 mmHg
